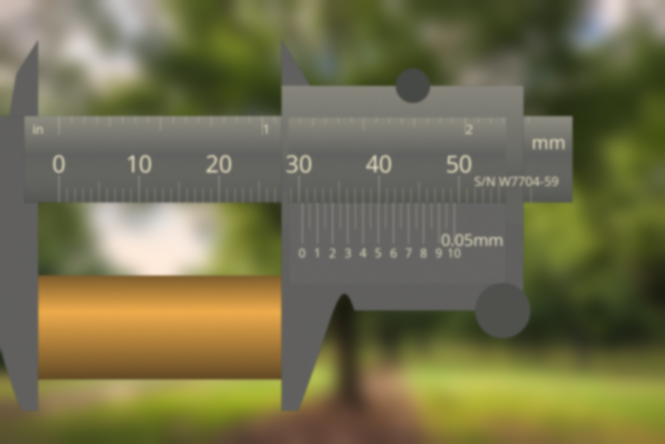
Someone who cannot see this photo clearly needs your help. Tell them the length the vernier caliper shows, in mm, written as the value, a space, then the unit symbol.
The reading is 30.4 mm
